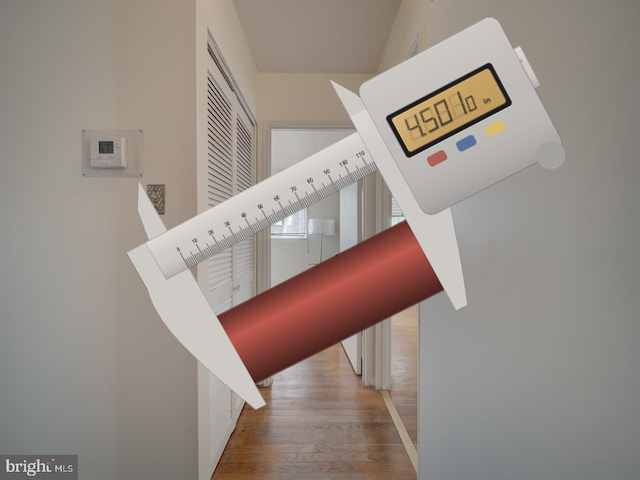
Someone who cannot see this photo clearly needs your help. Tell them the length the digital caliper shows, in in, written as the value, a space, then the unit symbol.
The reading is 4.5010 in
